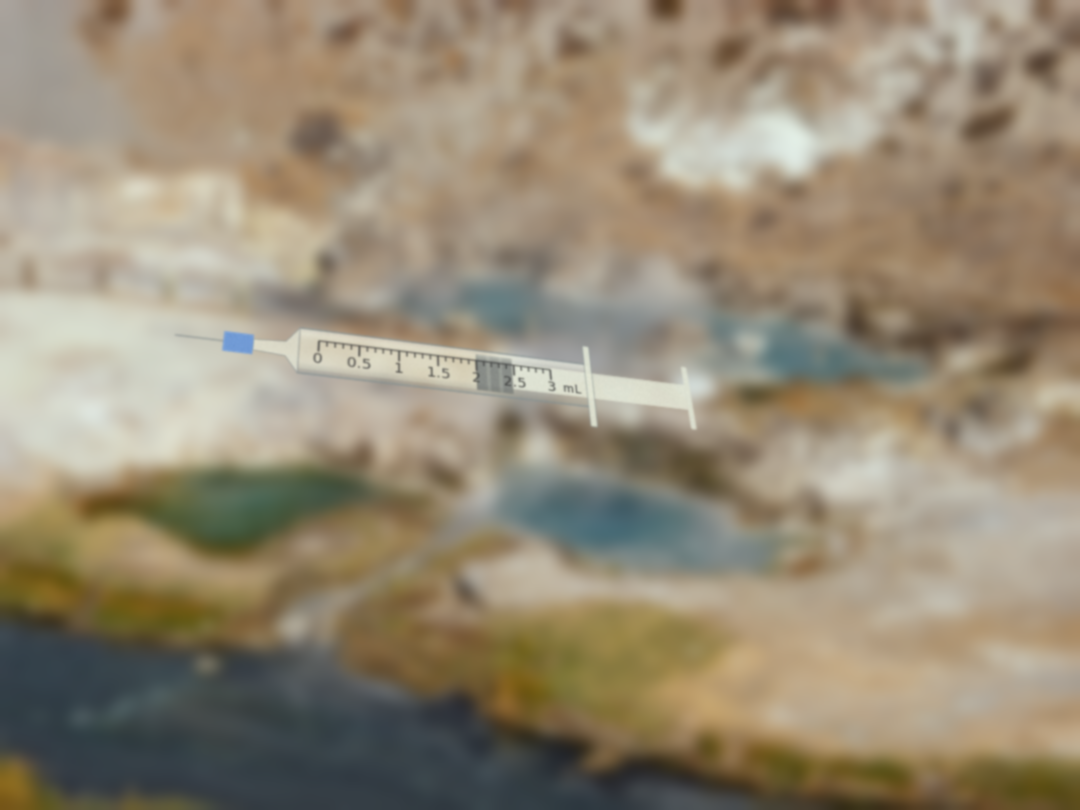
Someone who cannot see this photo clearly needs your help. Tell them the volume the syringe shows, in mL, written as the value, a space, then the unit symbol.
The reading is 2 mL
